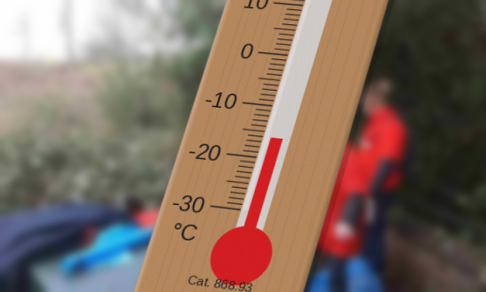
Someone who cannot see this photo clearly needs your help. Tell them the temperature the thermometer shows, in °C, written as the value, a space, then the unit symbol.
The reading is -16 °C
